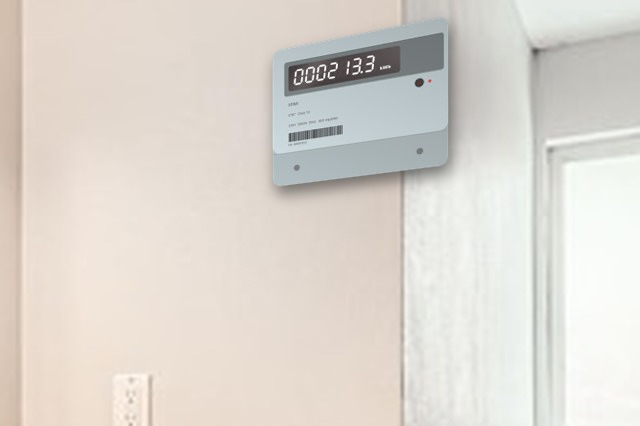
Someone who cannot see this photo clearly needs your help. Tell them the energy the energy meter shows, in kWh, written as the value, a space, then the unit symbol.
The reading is 213.3 kWh
